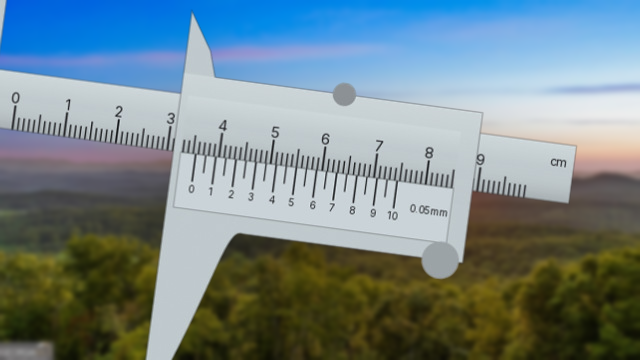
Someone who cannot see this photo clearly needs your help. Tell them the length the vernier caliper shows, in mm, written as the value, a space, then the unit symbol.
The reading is 35.5 mm
